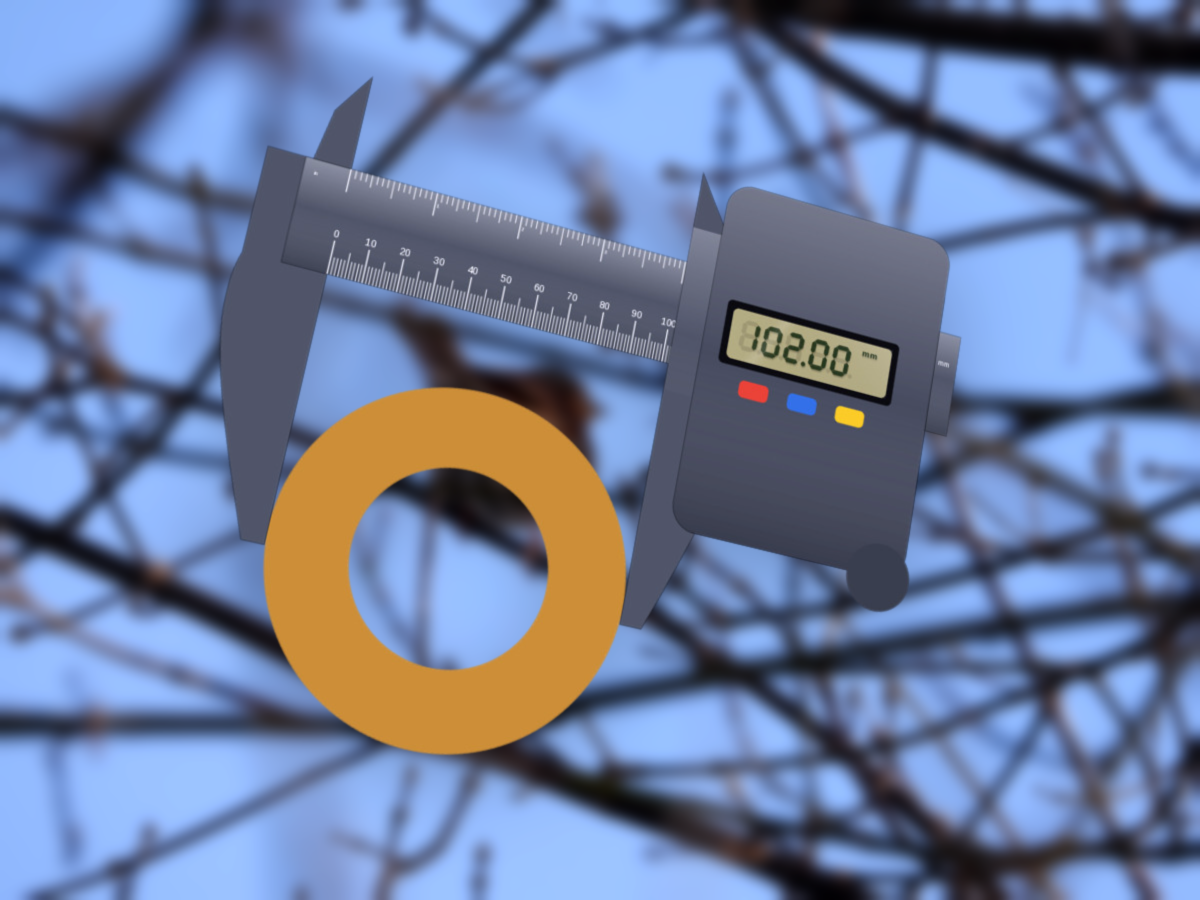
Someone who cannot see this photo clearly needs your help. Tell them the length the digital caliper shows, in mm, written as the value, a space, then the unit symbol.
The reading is 102.00 mm
